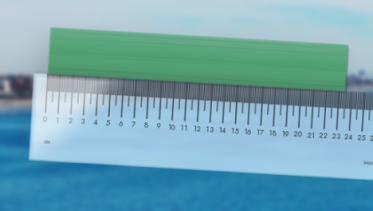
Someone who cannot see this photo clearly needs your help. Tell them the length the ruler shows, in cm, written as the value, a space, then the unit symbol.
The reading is 23.5 cm
